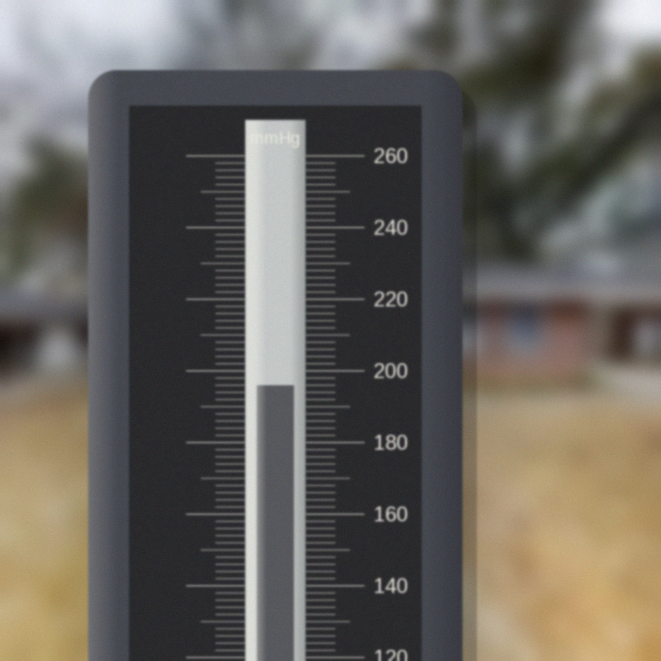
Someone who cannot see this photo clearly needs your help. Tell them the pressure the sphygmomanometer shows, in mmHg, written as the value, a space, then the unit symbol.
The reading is 196 mmHg
